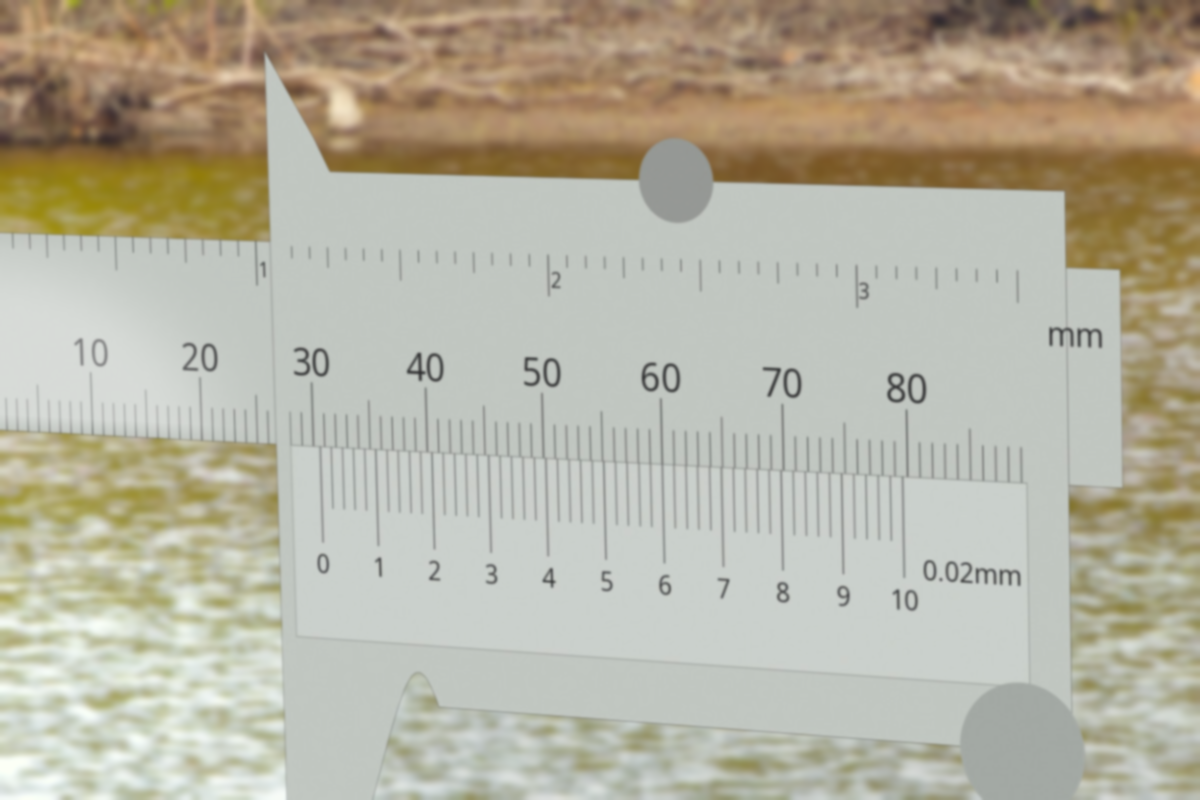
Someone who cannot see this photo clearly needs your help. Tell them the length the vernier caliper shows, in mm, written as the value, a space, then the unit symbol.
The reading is 30.6 mm
